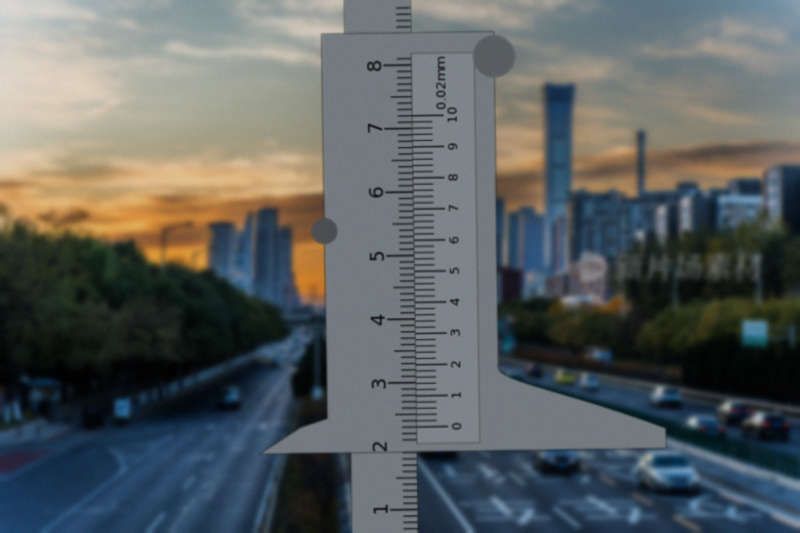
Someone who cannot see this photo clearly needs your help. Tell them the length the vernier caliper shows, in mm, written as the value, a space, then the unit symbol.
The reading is 23.0 mm
